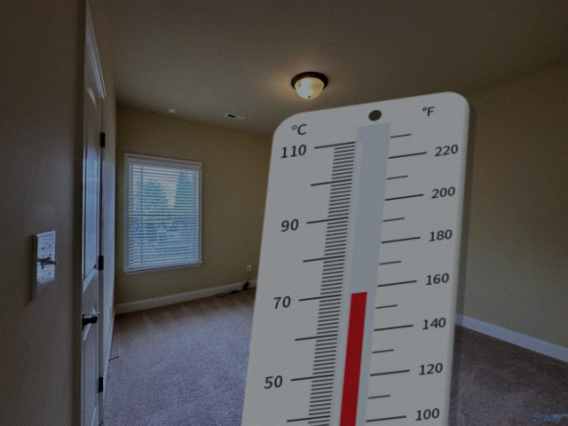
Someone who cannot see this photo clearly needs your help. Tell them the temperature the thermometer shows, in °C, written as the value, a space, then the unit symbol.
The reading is 70 °C
